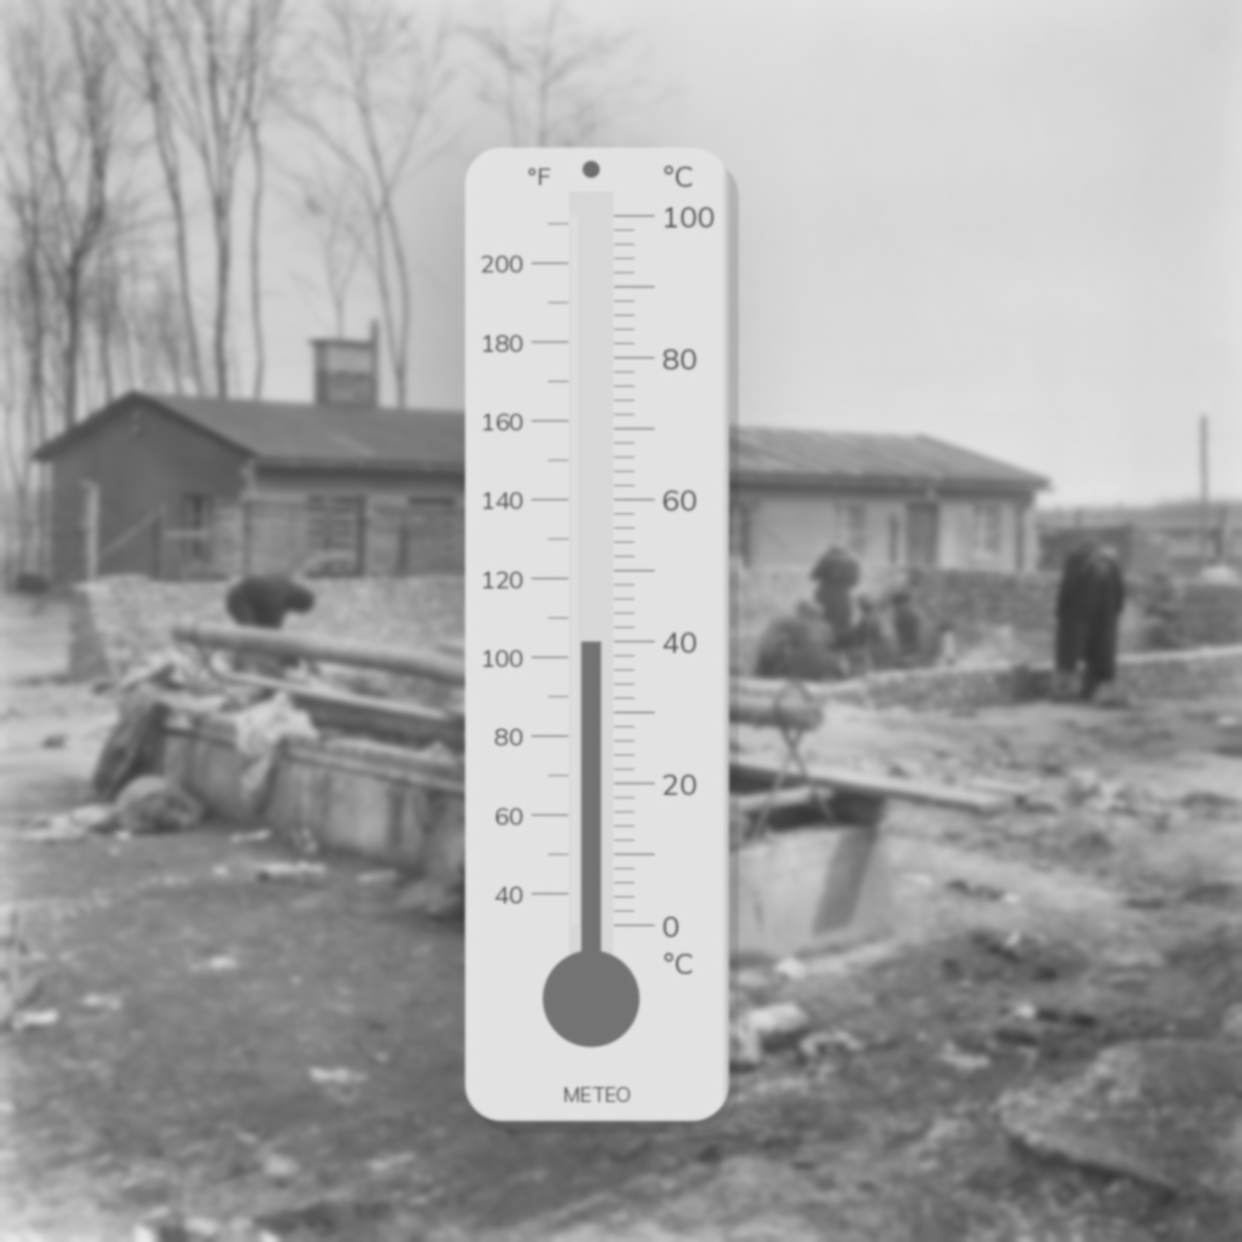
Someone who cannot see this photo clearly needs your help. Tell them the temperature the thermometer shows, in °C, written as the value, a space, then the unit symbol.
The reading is 40 °C
